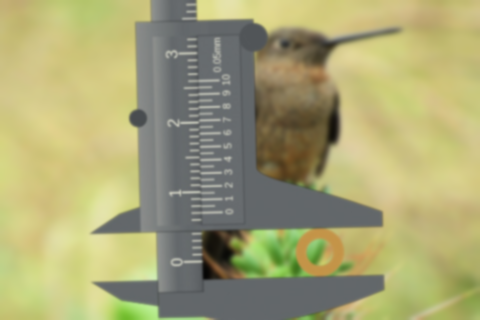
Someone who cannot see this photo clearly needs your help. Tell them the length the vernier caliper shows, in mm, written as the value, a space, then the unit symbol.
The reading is 7.0 mm
